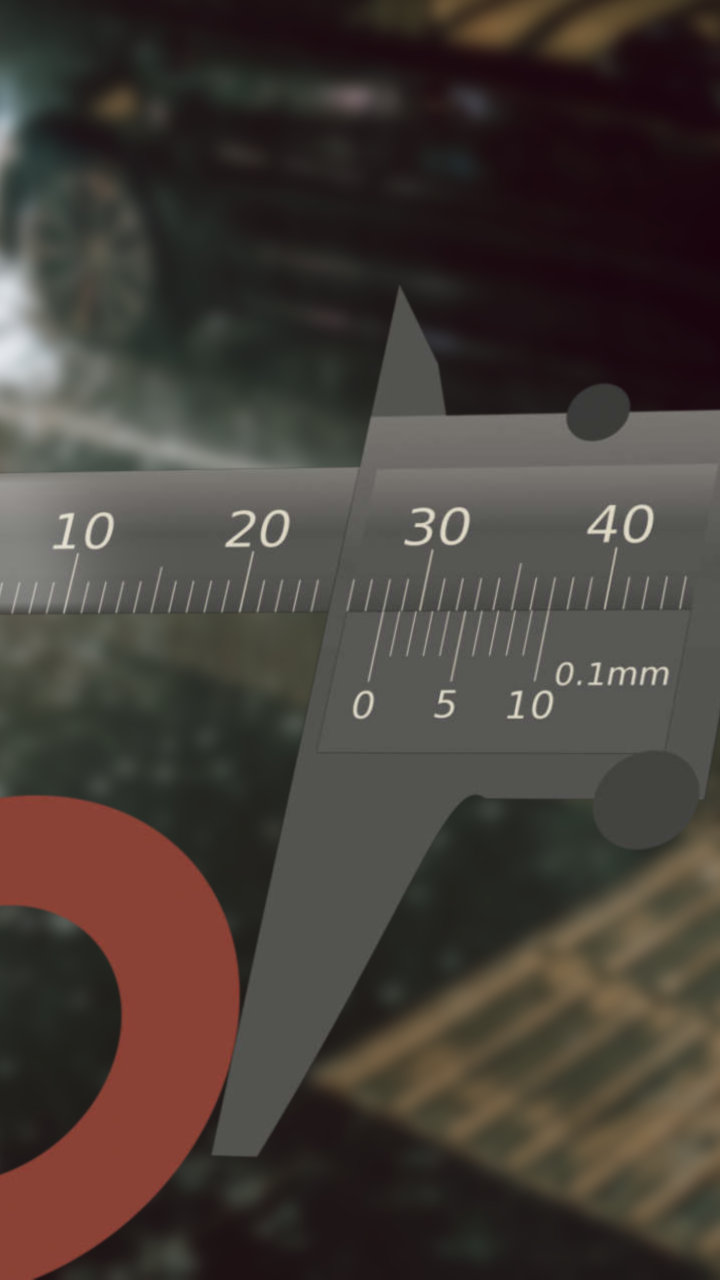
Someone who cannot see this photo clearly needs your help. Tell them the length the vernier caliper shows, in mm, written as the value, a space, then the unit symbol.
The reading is 28.0 mm
